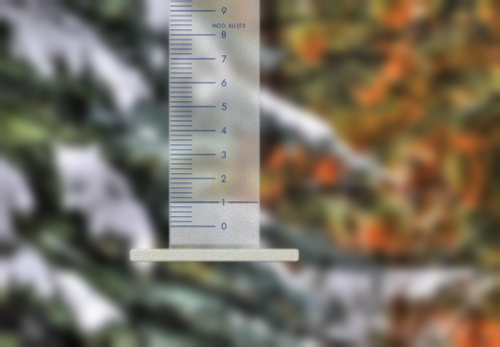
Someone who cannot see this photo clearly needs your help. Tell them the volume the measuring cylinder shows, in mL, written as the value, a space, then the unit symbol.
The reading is 1 mL
